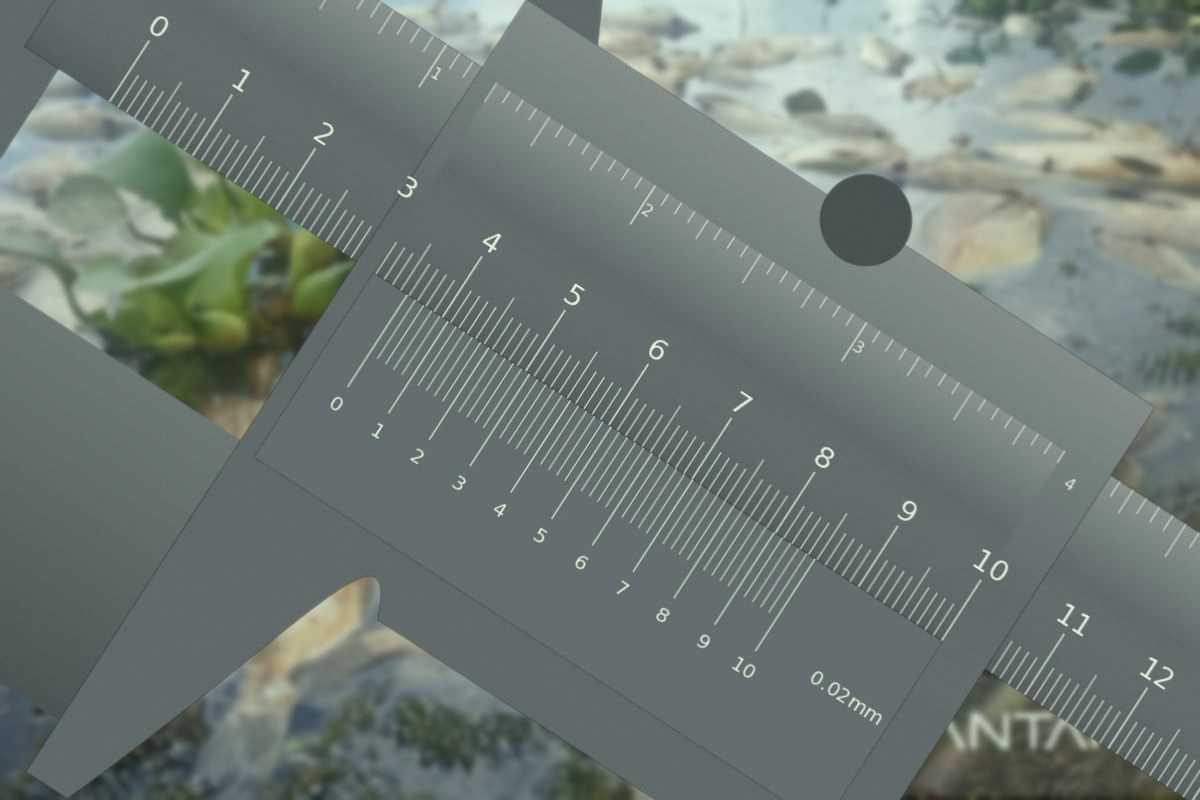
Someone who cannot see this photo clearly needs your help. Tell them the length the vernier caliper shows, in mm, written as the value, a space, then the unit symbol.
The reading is 35.8 mm
